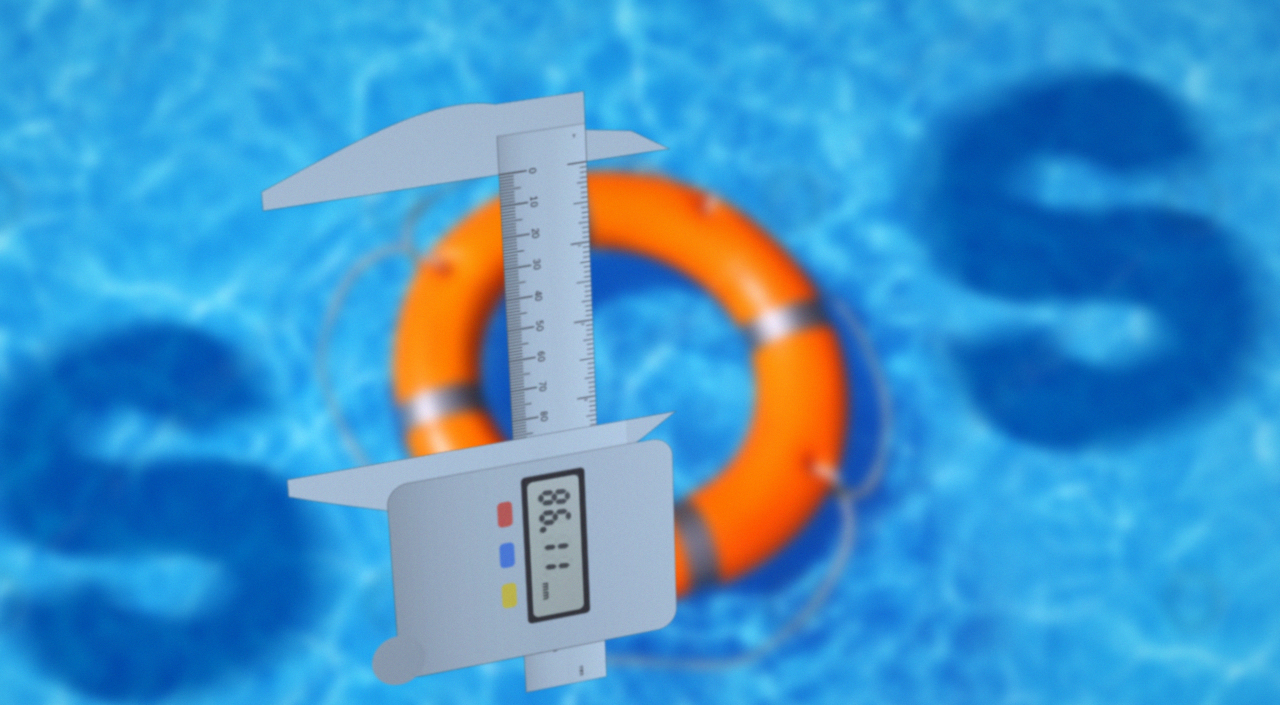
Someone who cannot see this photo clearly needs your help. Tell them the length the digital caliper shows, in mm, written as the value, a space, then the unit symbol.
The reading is 86.11 mm
